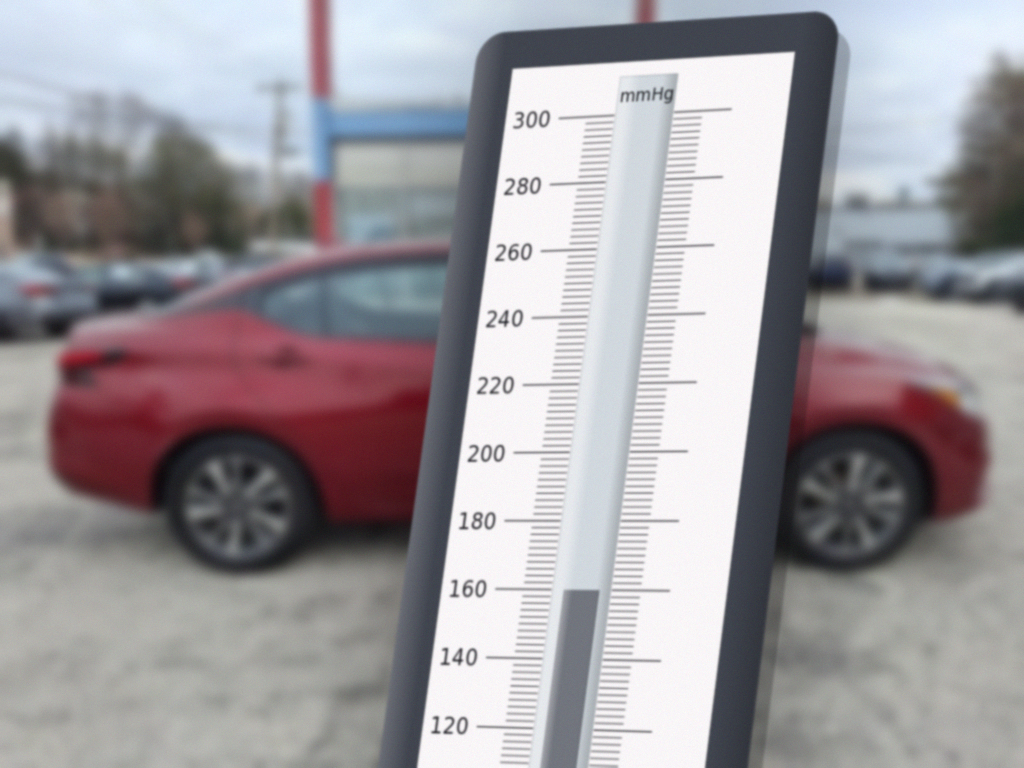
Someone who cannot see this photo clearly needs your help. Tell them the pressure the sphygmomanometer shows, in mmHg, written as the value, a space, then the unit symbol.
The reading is 160 mmHg
